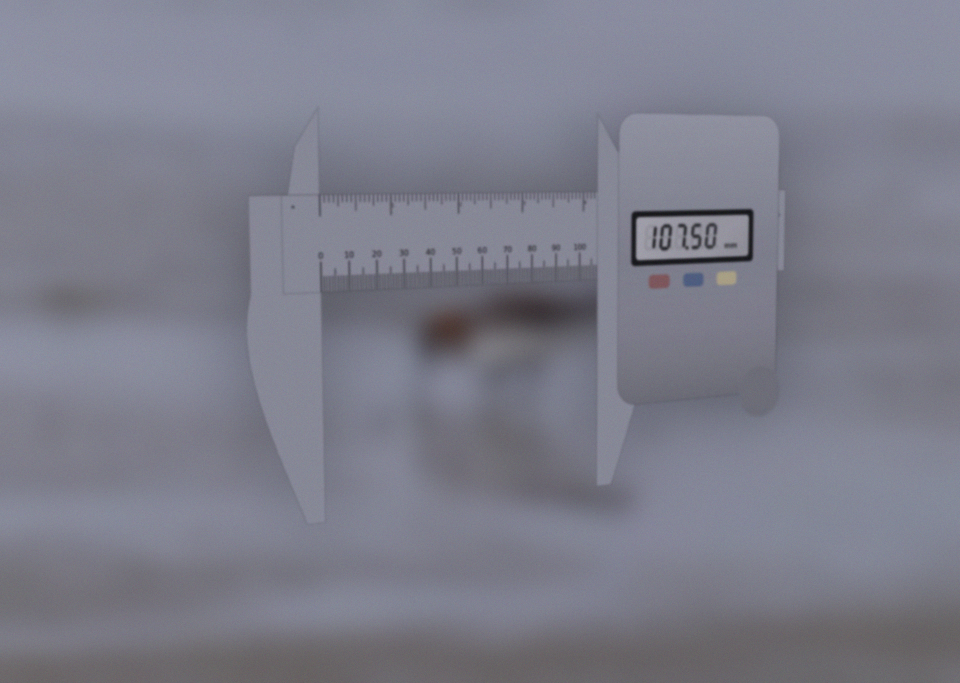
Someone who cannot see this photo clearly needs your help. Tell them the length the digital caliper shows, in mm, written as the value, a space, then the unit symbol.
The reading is 107.50 mm
